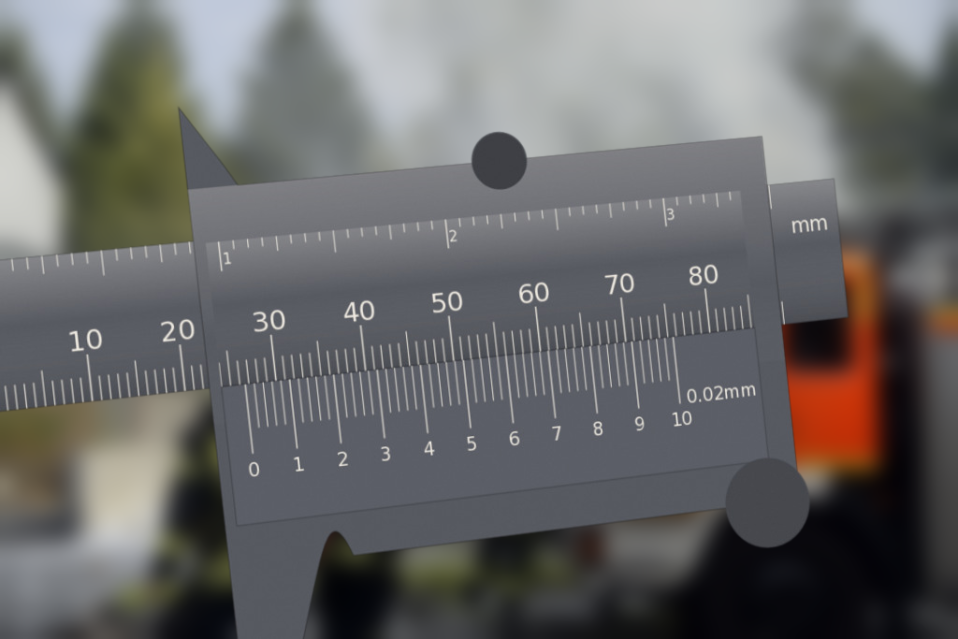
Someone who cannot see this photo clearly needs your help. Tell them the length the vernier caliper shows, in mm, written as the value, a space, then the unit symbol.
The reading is 26.6 mm
